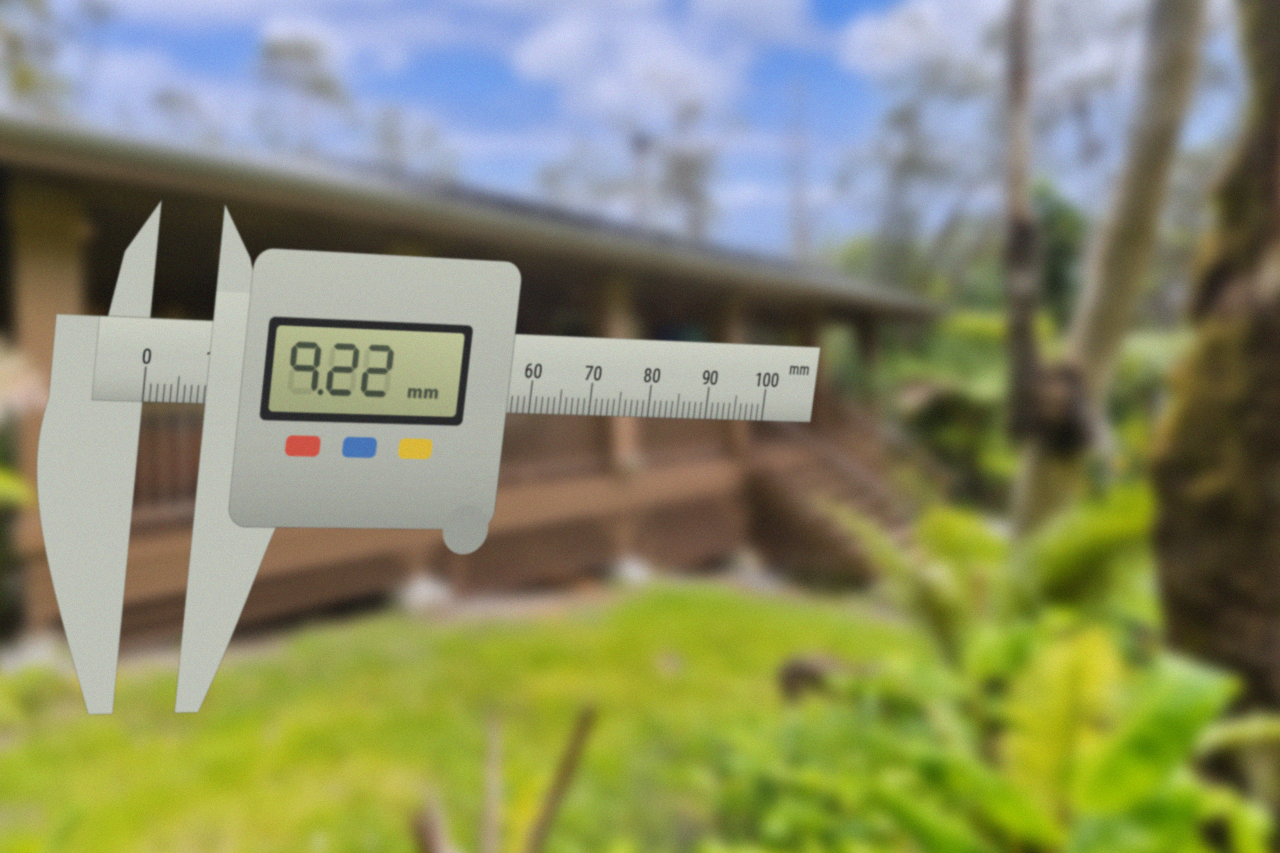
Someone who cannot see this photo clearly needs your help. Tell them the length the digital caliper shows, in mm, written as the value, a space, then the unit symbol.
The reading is 9.22 mm
